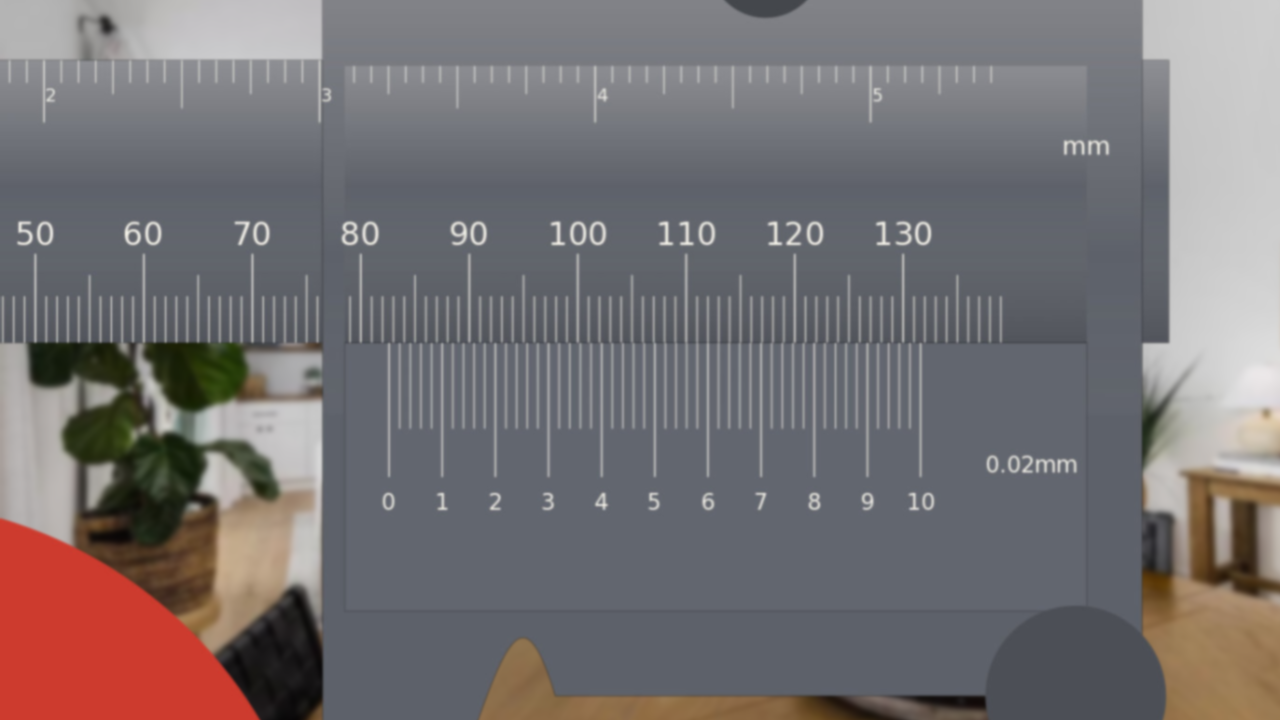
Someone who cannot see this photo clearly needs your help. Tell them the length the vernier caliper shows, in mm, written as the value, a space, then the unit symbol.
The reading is 82.6 mm
